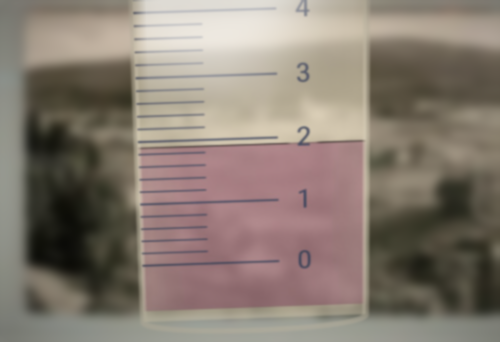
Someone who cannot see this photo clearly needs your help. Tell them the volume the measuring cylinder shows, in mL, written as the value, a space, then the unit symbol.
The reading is 1.9 mL
